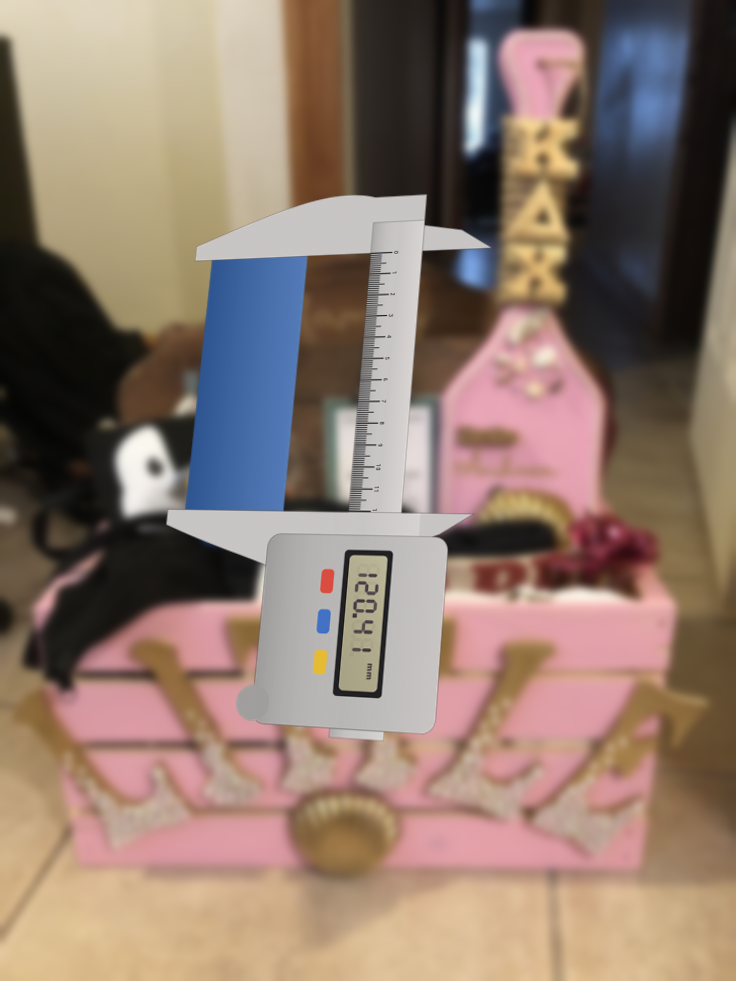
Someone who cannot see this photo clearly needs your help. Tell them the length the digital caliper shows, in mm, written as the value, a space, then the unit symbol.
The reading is 120.41 mm
